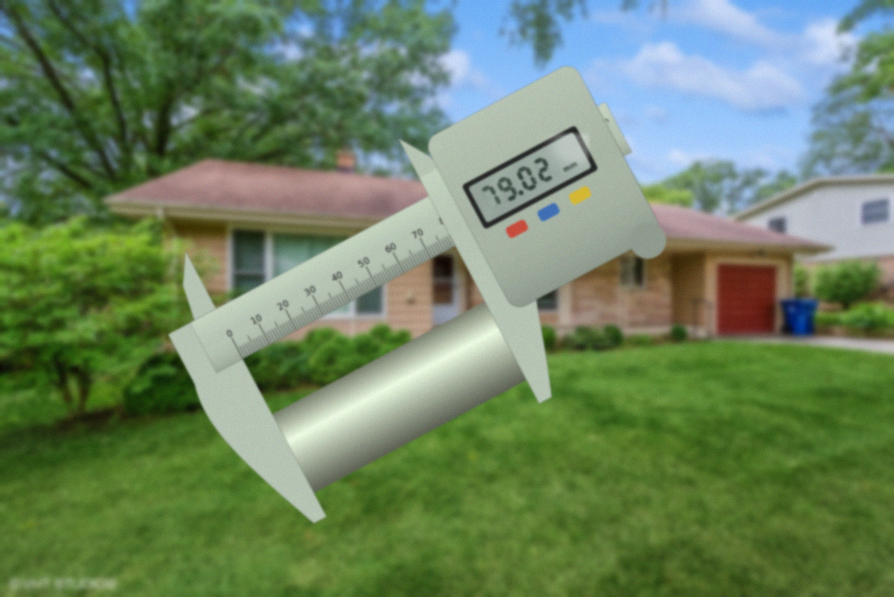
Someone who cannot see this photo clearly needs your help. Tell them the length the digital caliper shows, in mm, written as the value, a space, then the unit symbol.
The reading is 79.02 mm
